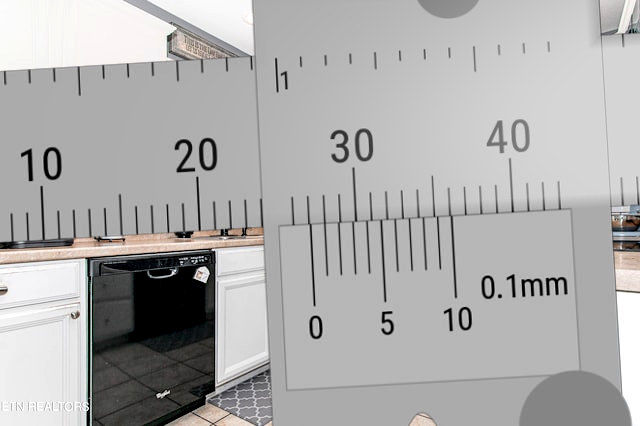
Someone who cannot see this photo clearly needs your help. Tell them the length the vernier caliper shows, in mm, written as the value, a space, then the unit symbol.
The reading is 27.1 mm
